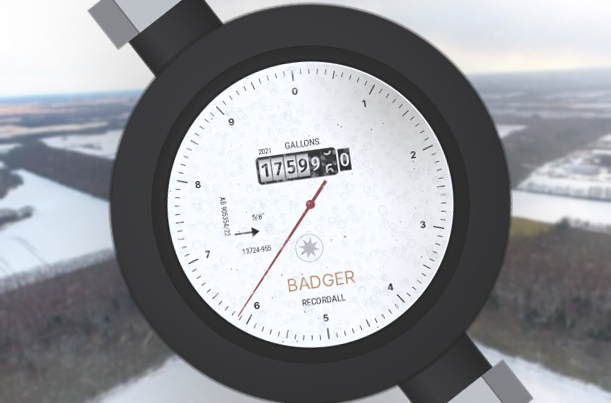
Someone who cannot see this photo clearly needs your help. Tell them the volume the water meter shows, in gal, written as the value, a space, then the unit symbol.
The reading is 1759956.1 gal
